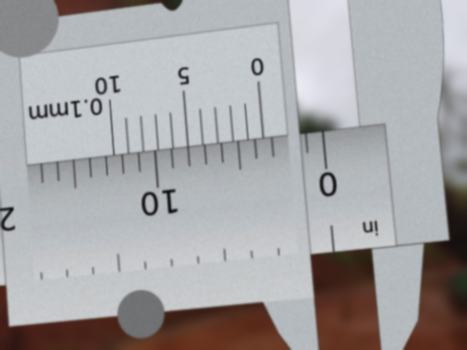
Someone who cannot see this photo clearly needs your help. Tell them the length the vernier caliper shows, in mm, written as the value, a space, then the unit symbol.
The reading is 3.5 mm
